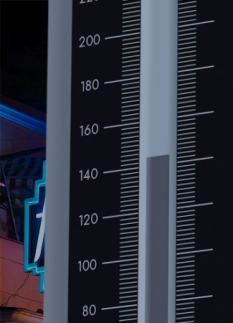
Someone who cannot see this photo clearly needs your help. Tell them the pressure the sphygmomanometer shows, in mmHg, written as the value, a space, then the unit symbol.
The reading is 144 mmHg
